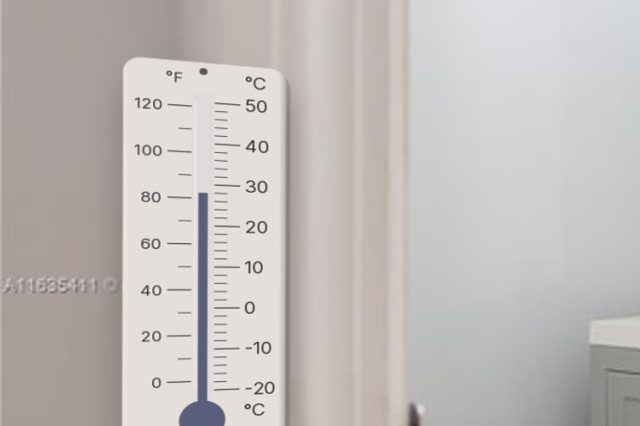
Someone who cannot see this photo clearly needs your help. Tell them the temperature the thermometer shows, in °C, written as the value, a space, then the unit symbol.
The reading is 28 °C
